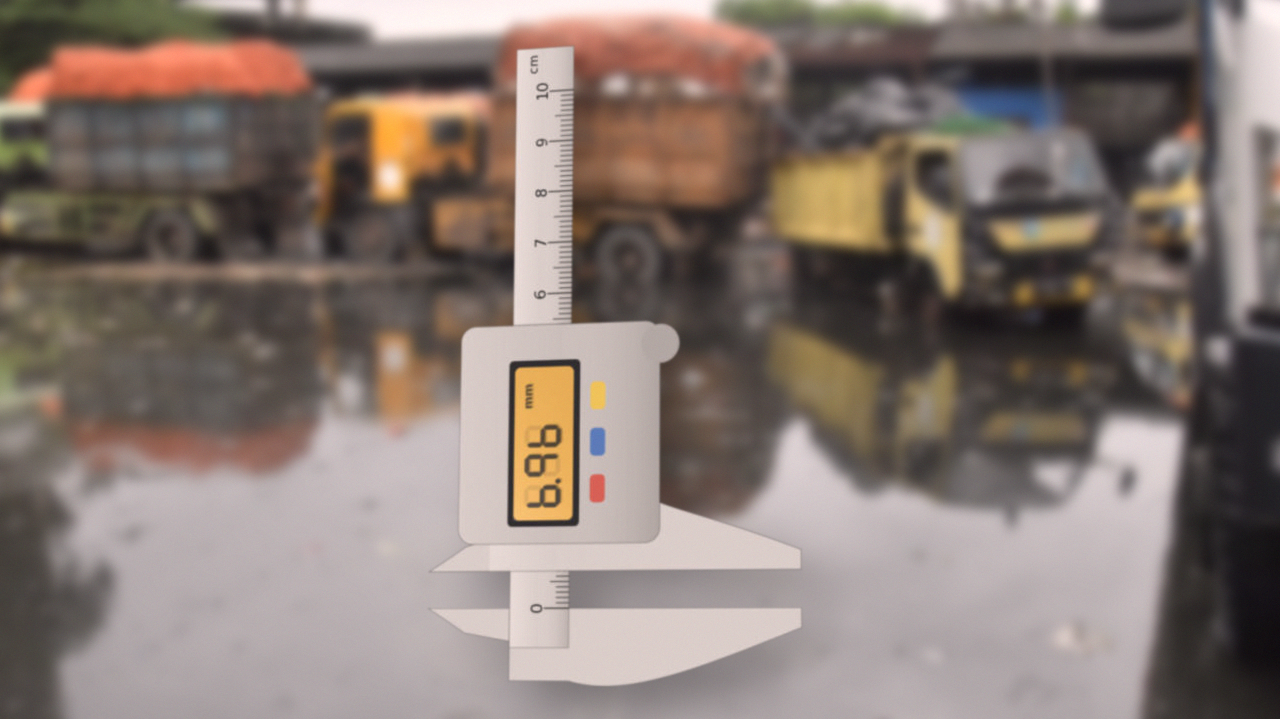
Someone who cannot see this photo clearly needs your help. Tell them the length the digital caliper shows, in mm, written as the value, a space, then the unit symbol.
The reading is 6.96 mm
